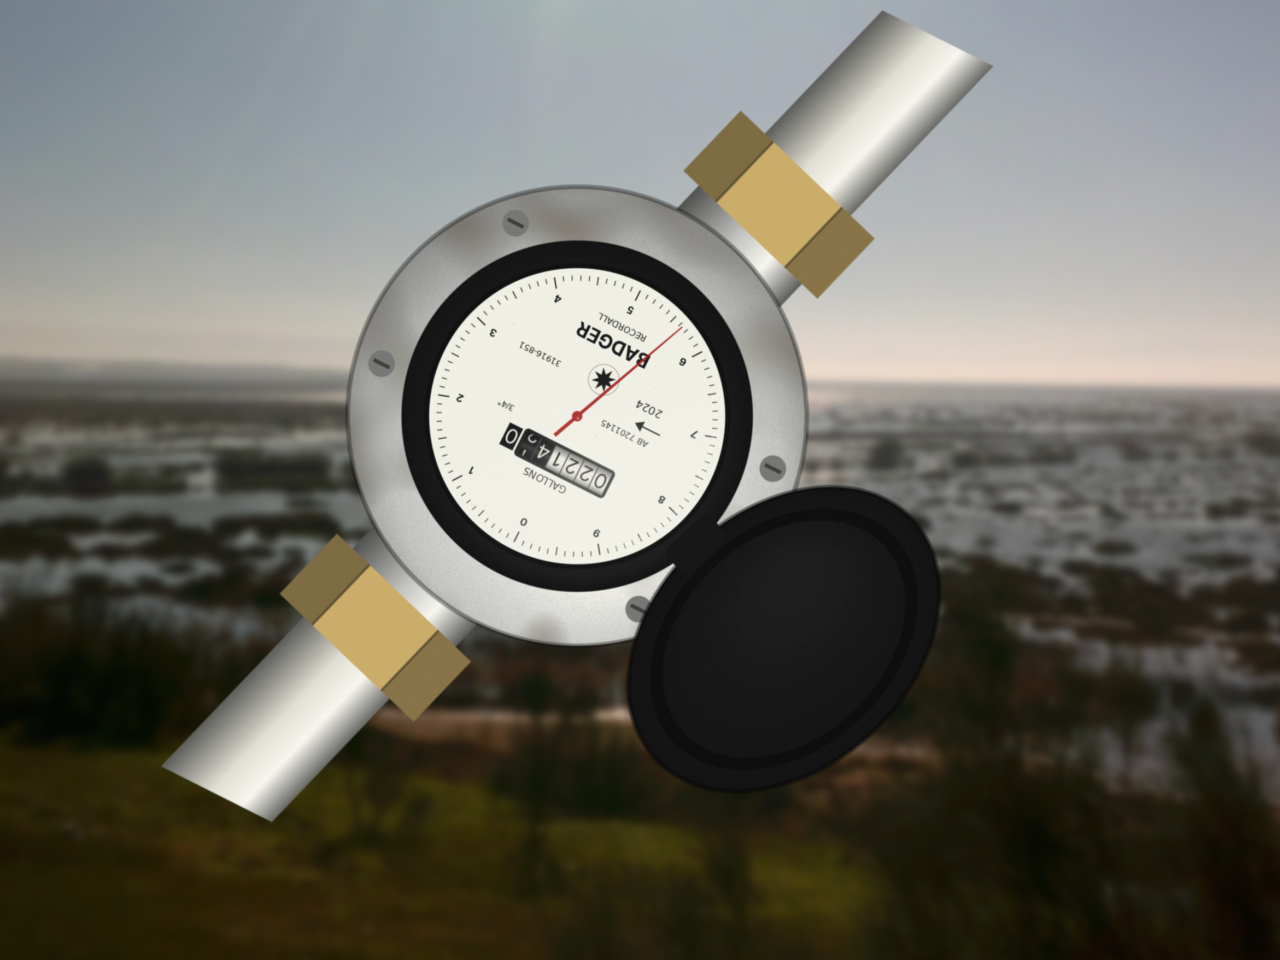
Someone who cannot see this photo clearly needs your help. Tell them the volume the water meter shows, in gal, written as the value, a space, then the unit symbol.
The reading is 221415.6 gal
